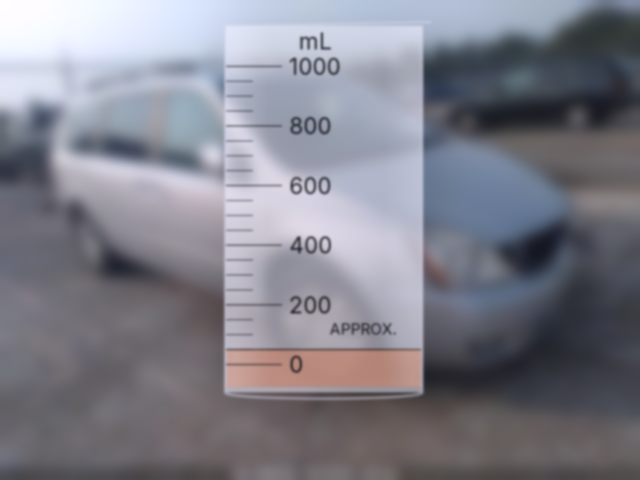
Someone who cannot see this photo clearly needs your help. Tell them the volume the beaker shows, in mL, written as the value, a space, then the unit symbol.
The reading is 50 mL
